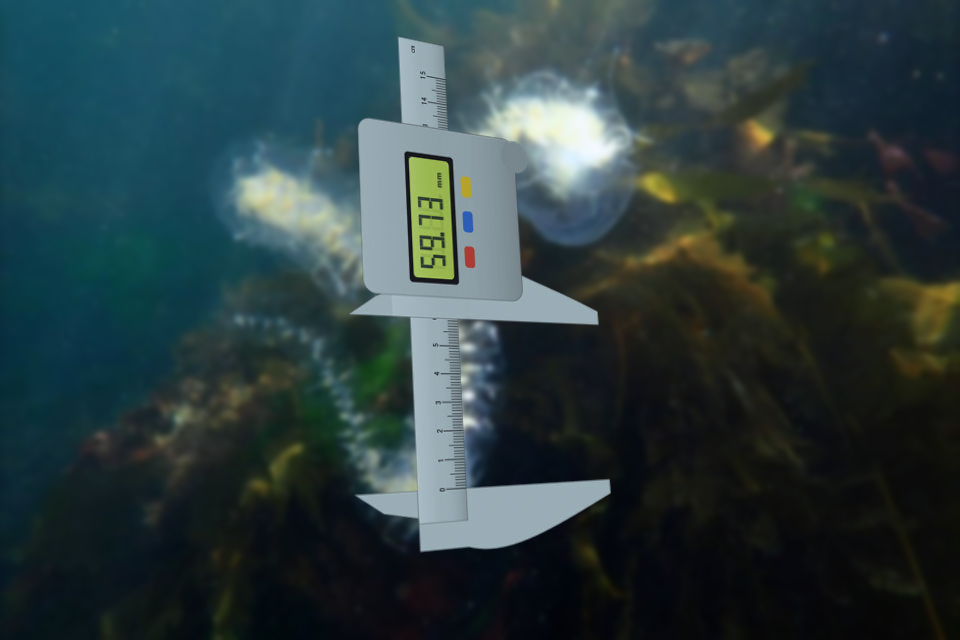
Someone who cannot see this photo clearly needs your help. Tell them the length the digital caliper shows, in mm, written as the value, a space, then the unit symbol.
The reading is 59.73 mm
